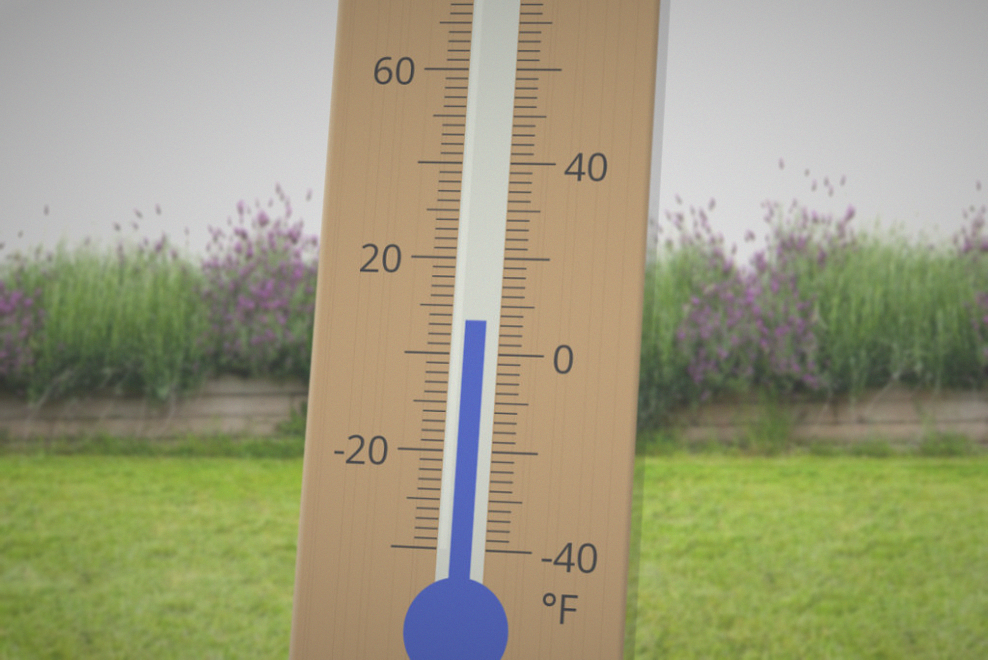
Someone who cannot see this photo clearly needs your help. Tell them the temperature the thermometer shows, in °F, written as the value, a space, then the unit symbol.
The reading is 7 °F
